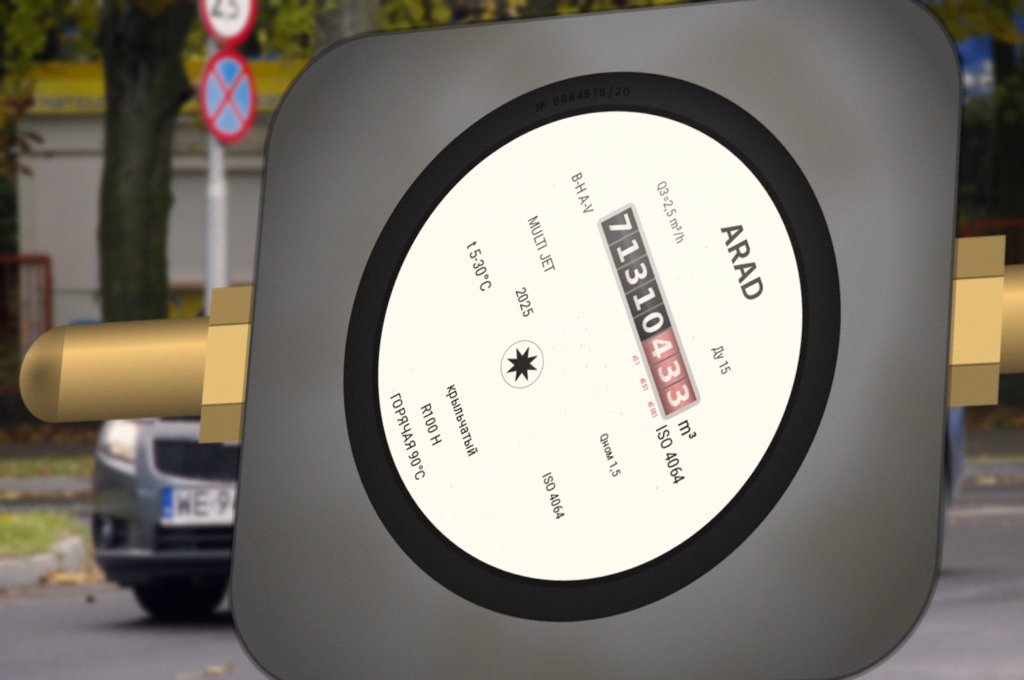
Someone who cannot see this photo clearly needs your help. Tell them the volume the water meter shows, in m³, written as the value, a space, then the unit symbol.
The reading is 71310.433 m³
